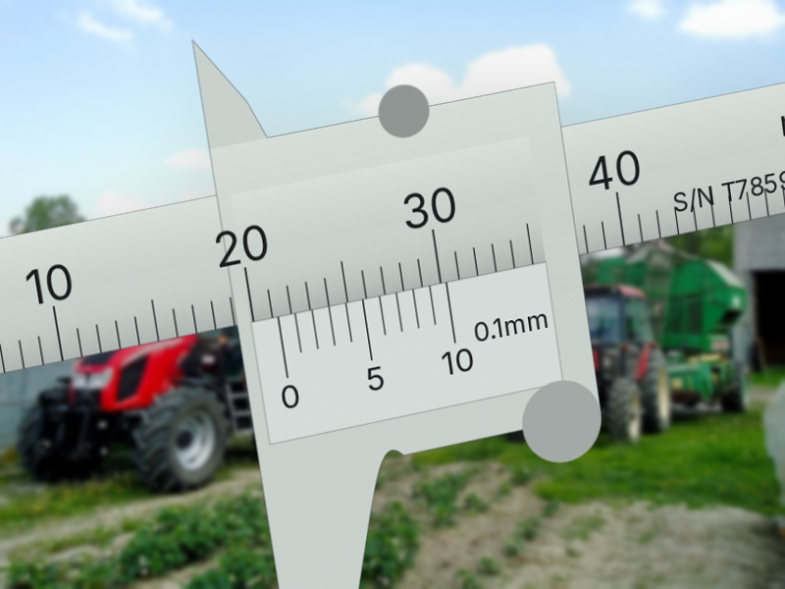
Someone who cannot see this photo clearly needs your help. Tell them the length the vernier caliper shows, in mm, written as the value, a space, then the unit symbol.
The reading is 21.3 mm
